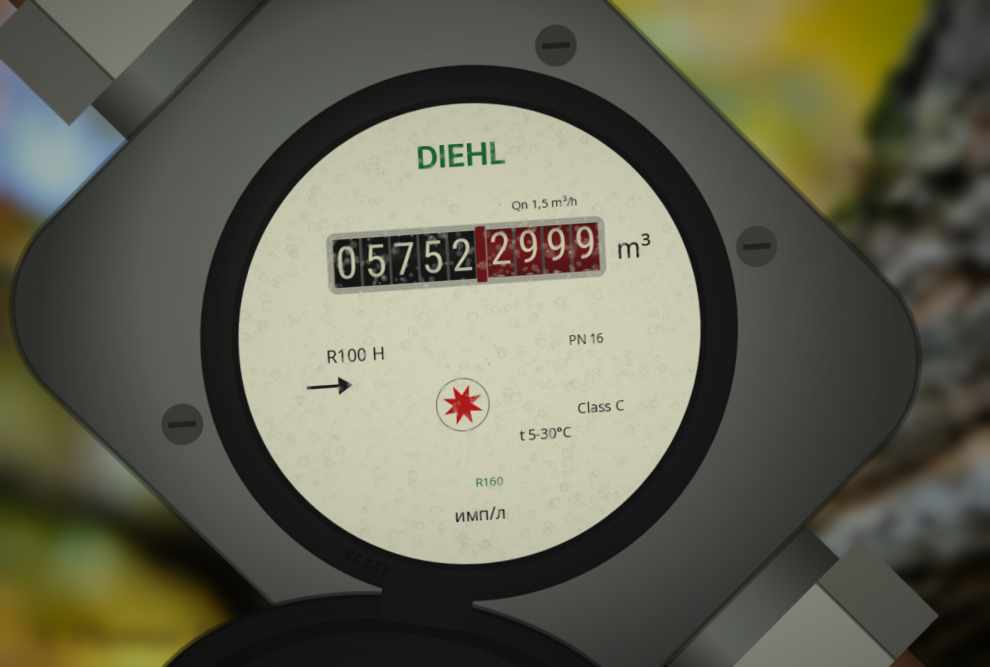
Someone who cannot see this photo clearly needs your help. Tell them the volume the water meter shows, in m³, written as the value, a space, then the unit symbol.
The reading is 5752.2999 m³
